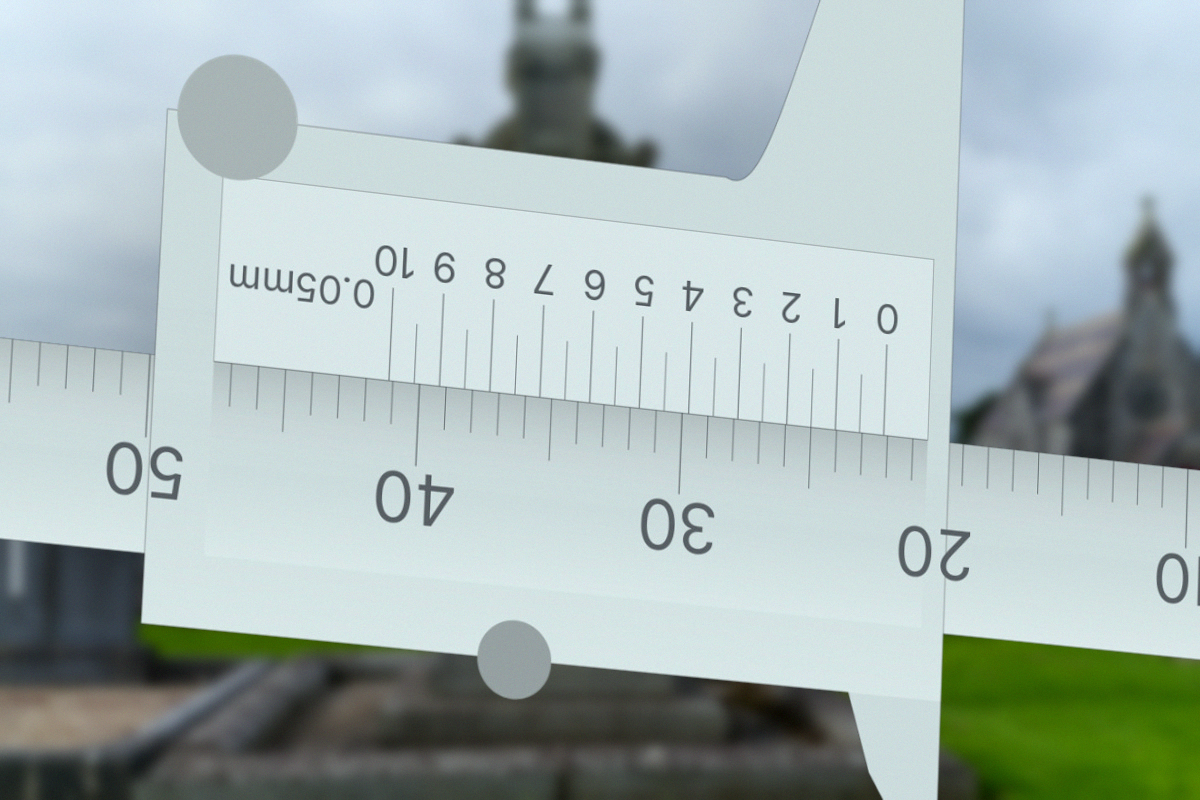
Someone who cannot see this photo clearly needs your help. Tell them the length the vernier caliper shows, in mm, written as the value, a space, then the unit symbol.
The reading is 22.15 mm
